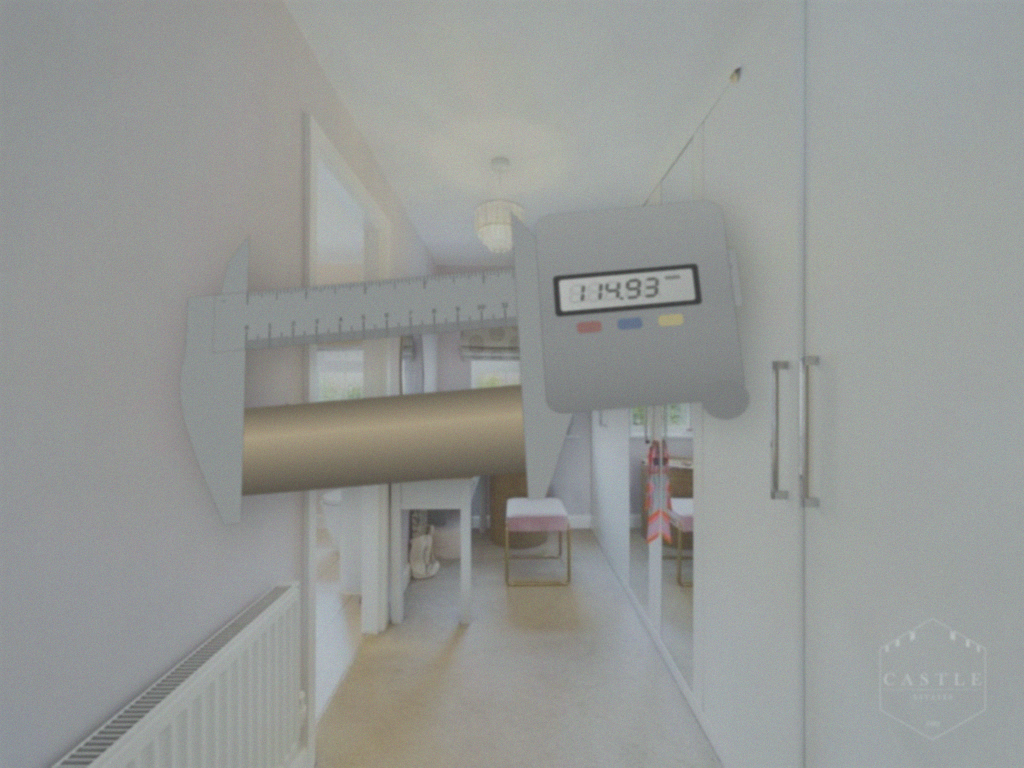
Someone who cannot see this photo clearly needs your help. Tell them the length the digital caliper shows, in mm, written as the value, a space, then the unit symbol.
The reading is 114.93 mm
